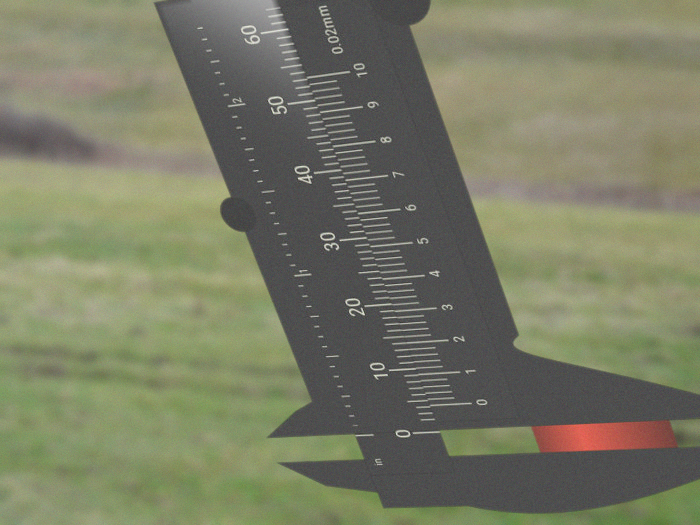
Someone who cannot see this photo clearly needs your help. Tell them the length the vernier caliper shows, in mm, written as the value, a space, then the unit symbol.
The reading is 4.2 mm
